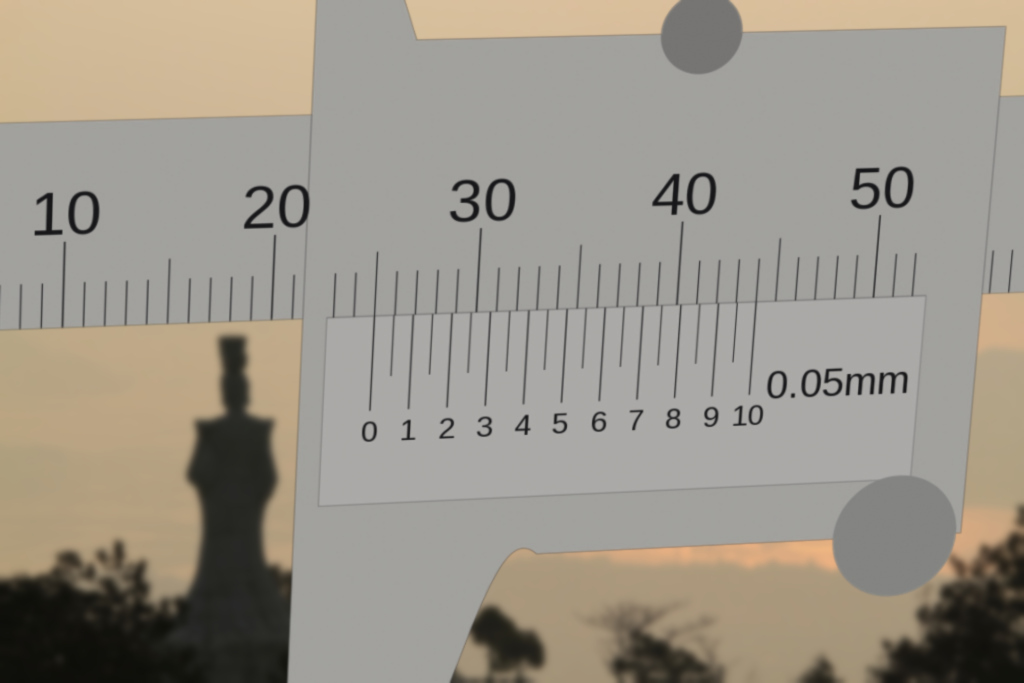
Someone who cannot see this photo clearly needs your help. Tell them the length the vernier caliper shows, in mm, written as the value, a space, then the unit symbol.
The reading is 25.0 mm
